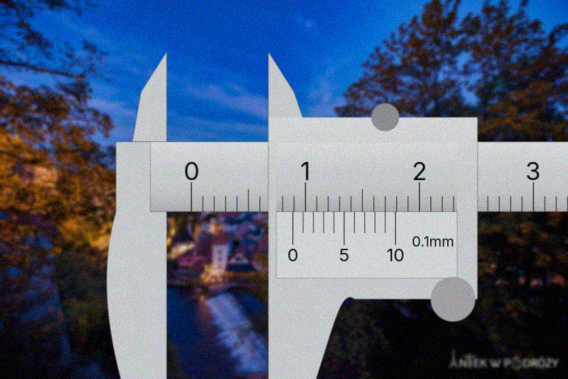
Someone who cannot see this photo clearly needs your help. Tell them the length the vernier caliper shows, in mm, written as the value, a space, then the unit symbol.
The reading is 8.9 mm
